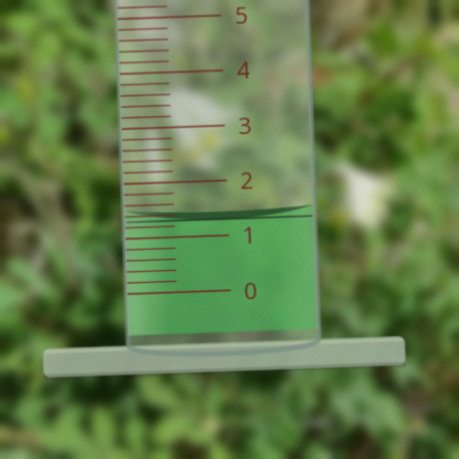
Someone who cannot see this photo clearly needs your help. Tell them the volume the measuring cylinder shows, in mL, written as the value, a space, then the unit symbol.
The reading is 1.3 mL
